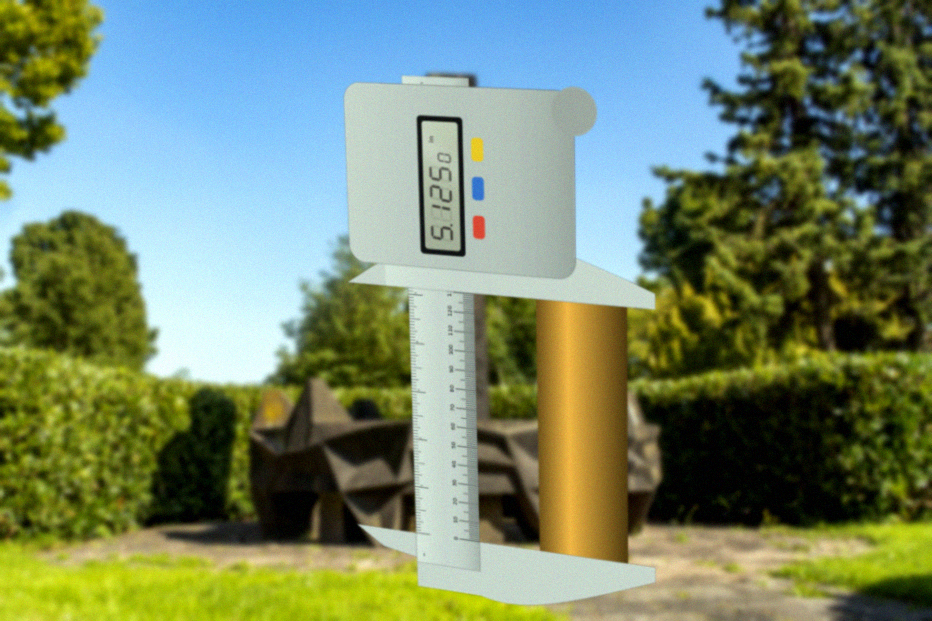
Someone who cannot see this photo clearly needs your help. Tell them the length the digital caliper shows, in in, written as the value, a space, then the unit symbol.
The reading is 5.1250 in
